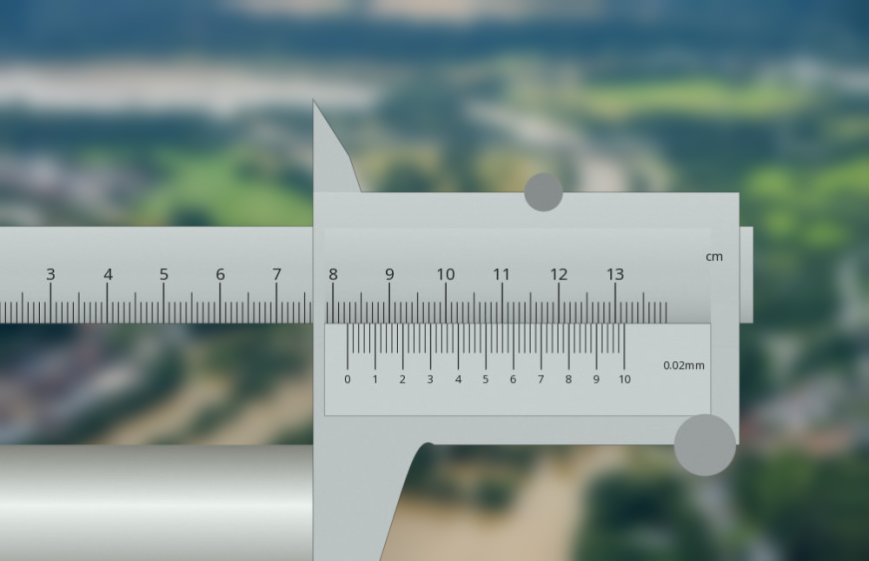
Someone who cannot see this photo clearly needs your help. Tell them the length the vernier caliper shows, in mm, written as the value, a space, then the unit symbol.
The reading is 82.6 mm
